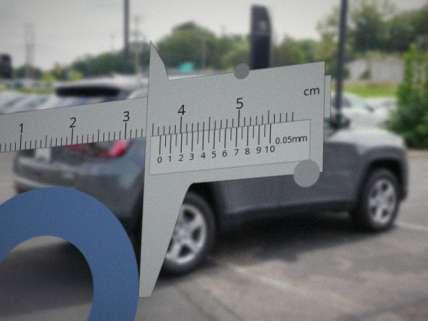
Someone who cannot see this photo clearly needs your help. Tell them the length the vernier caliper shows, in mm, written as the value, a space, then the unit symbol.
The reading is 36.4 mm
